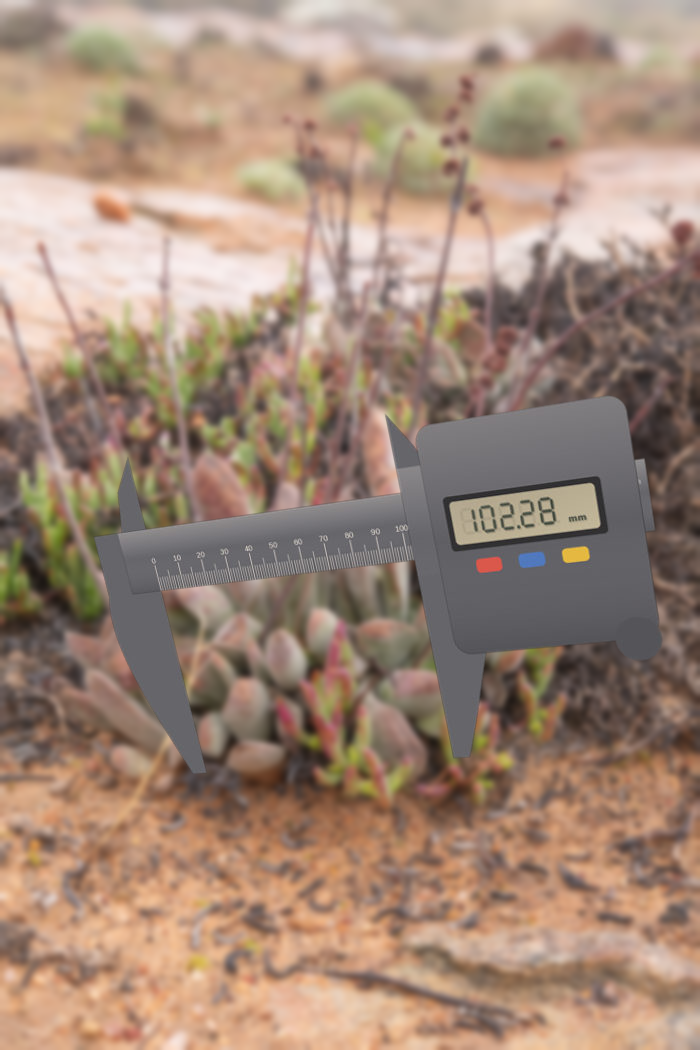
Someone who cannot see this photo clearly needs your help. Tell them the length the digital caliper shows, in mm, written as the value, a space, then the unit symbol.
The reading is 102.28 mm
